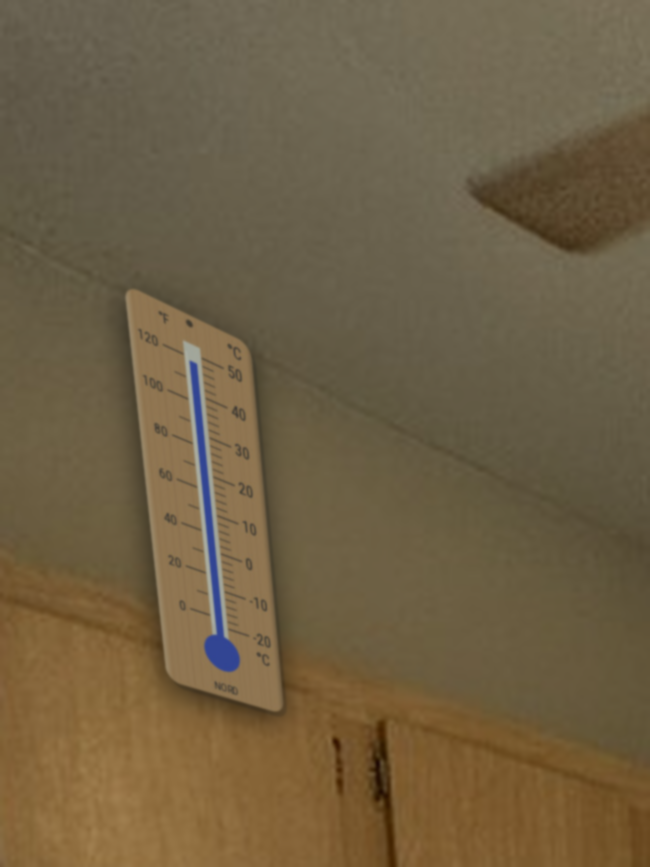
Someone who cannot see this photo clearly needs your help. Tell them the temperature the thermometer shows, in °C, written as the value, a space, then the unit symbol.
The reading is 48 °C
